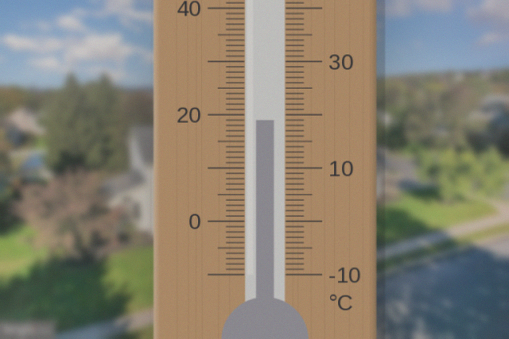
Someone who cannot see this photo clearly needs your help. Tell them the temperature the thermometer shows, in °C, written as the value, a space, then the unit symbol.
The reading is 19 °C
